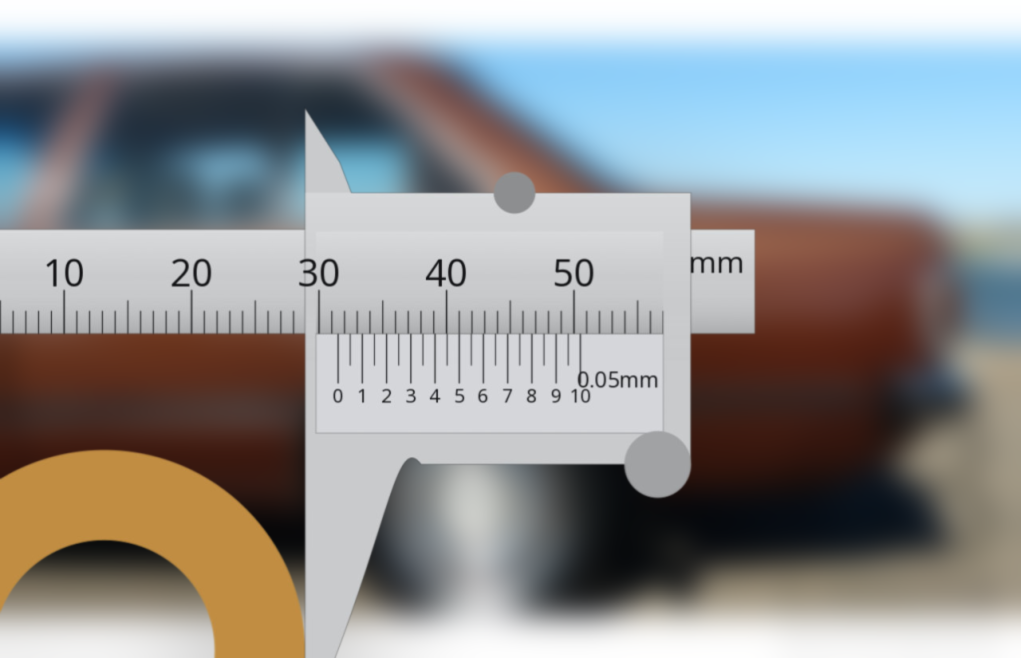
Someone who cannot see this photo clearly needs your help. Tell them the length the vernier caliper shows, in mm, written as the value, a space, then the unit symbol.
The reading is 31.5 mm
